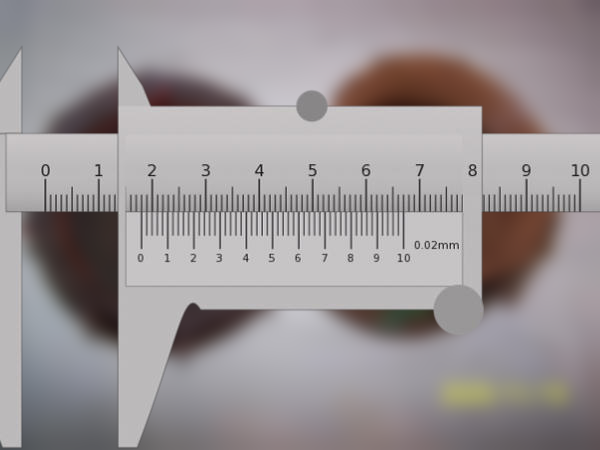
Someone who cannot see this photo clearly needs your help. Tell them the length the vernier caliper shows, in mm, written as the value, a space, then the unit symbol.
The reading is 18.0 mm
